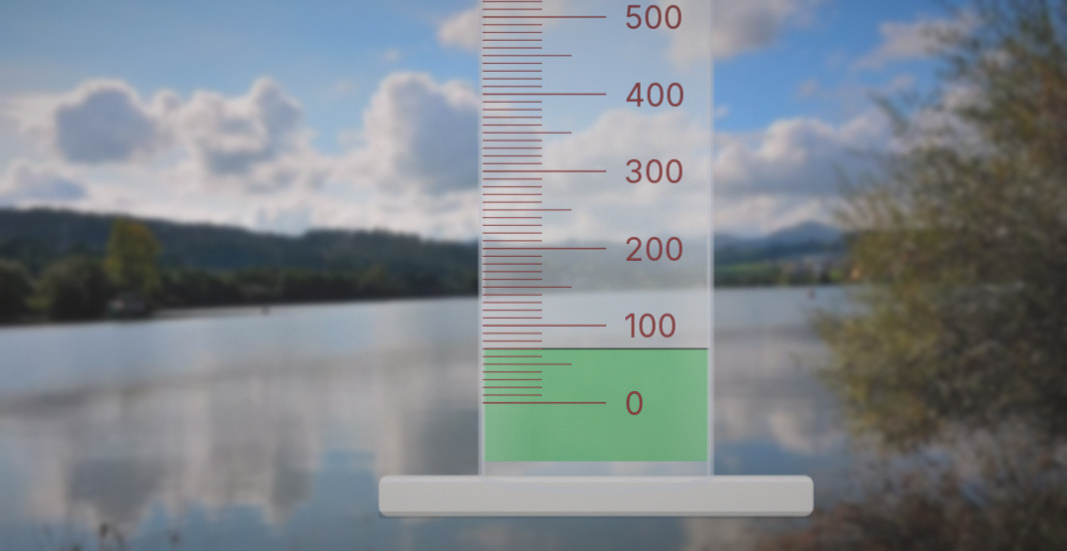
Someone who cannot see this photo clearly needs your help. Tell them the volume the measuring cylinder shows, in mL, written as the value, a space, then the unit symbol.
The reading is 70 mL
